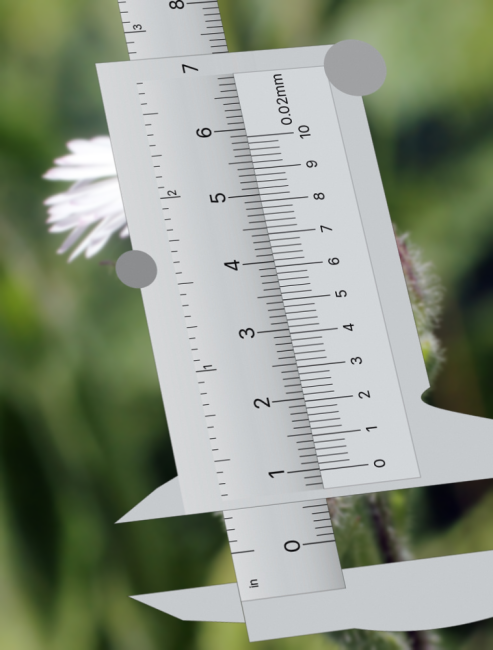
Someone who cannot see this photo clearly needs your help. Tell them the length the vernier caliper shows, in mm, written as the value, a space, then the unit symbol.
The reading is 9.8 mm
